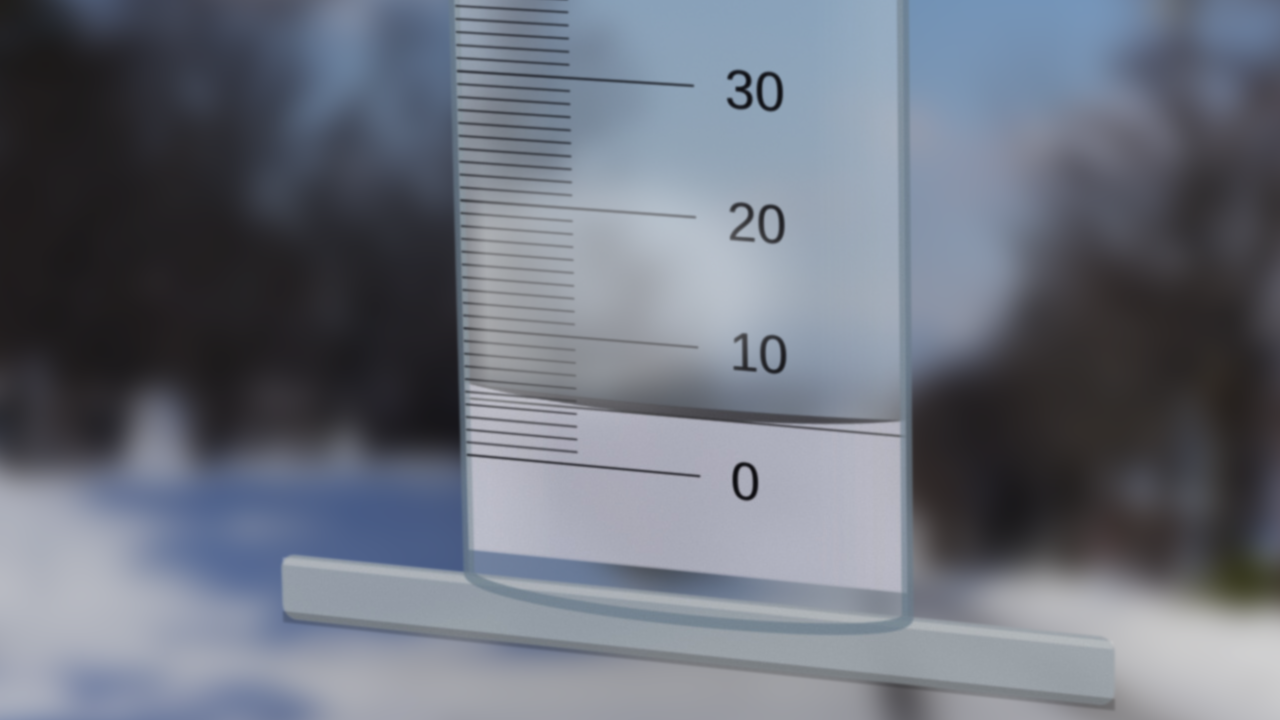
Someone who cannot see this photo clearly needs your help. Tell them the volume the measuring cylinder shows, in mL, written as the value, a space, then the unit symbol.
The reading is 4.5 mL
